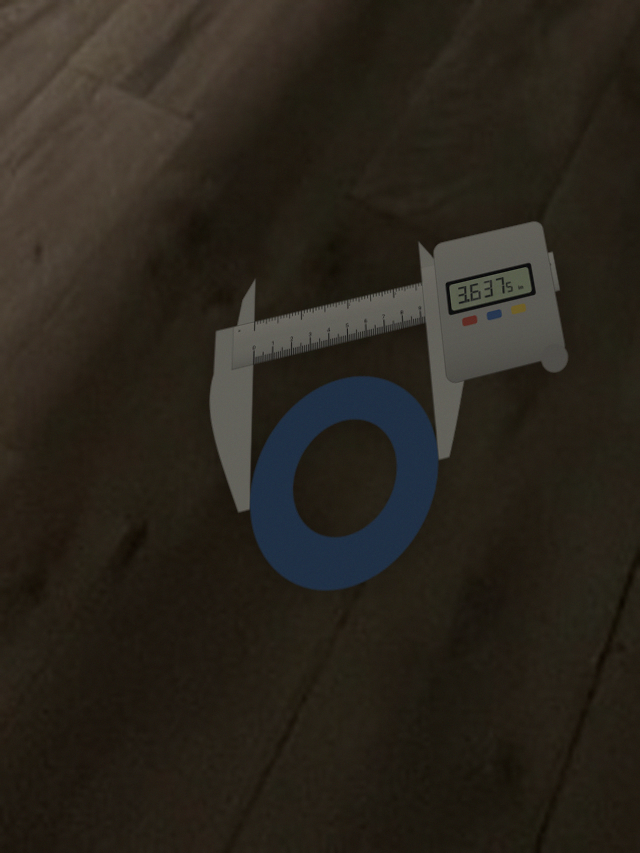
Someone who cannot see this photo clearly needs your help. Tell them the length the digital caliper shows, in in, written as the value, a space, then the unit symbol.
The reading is 3.6375 in
